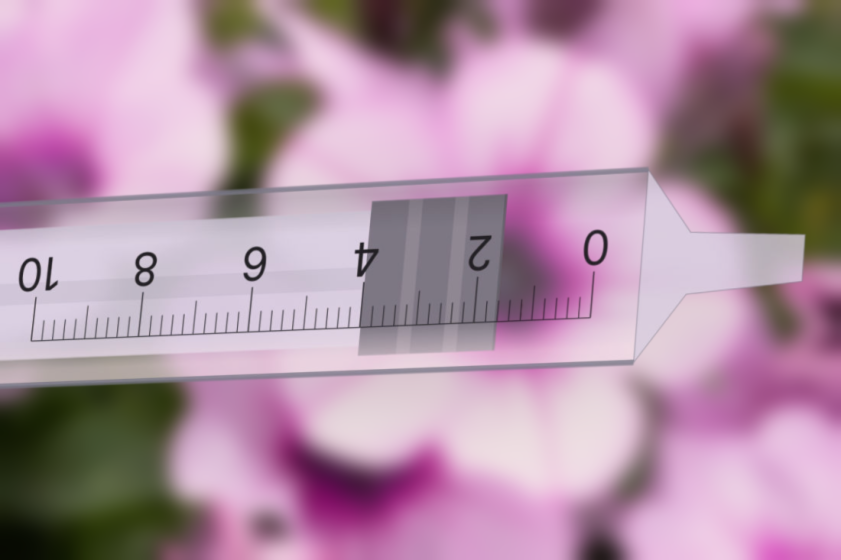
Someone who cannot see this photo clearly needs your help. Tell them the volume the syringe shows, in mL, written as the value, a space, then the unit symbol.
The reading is 1.6 mL
